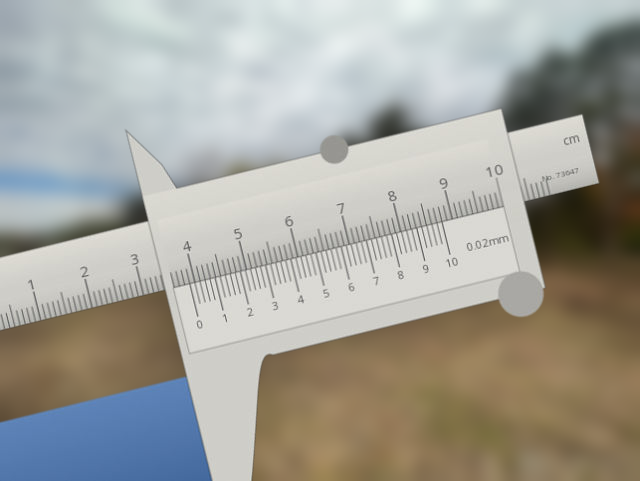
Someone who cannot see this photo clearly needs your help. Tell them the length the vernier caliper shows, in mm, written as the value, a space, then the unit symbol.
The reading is 39.0 mm
